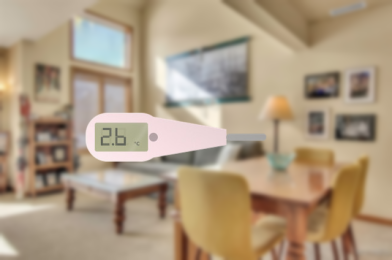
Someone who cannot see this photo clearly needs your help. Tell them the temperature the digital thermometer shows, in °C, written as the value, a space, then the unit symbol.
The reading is 2.6 °C
